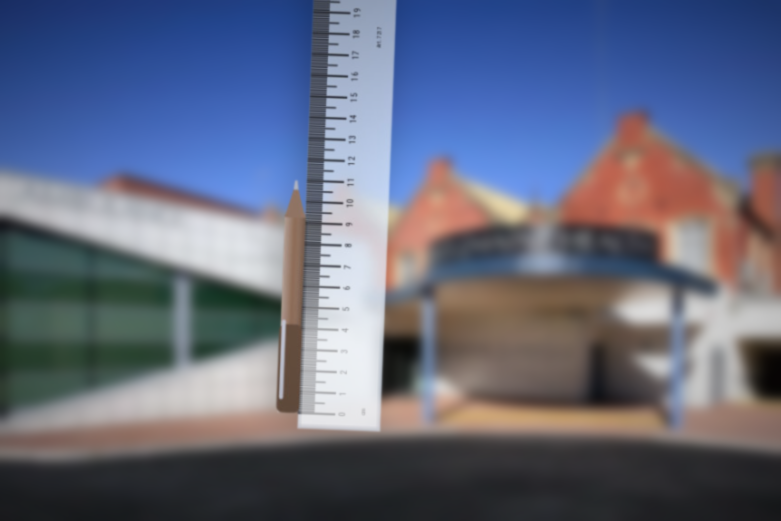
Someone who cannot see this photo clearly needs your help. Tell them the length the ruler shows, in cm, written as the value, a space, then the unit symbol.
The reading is 11 cm
